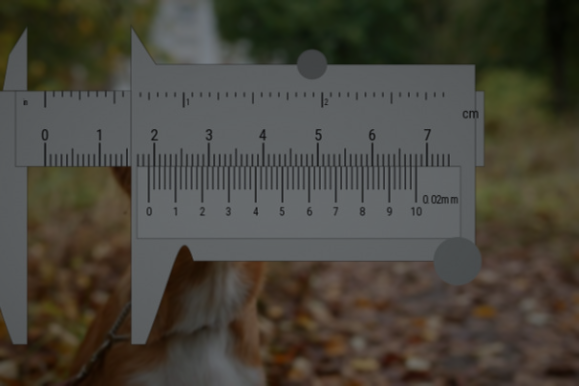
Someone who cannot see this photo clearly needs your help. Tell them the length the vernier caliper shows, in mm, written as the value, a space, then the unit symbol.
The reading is 19.0 mm
